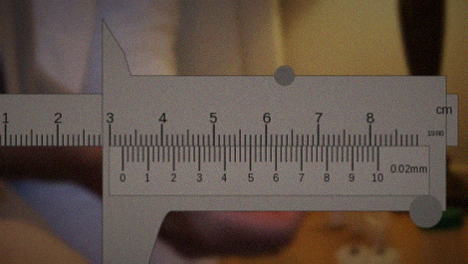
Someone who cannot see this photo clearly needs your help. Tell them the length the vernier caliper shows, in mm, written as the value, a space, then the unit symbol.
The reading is 32.5 mm
